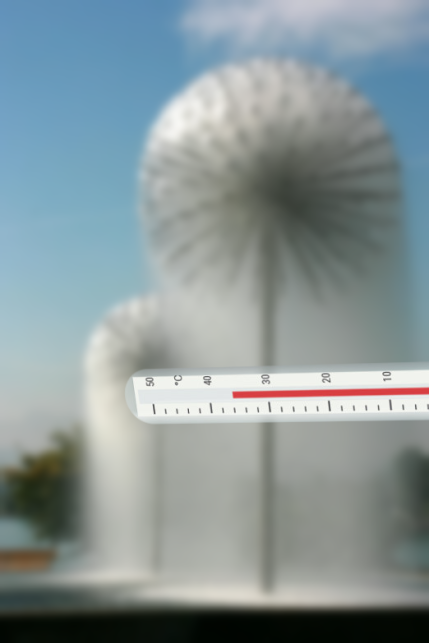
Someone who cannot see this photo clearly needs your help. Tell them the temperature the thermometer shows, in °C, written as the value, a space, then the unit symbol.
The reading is 36 °C
